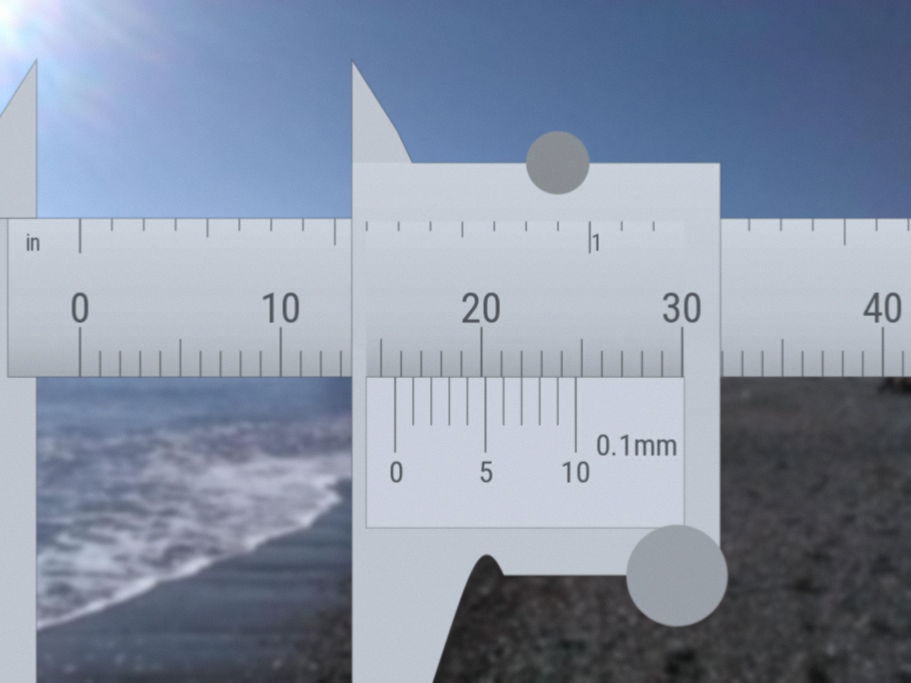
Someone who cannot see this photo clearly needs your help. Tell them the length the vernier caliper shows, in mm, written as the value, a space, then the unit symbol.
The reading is 15.7 mm
